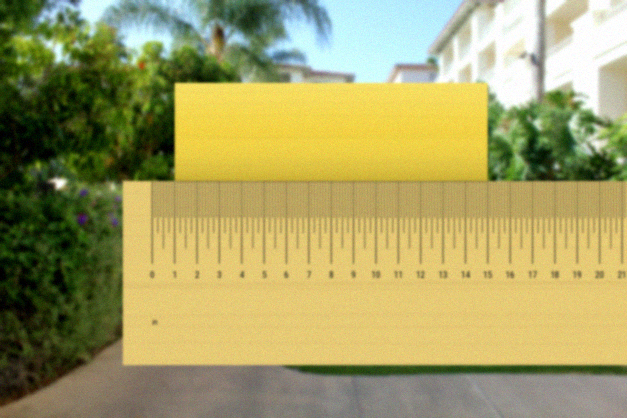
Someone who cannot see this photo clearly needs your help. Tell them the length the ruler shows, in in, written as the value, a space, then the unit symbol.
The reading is 14 in
